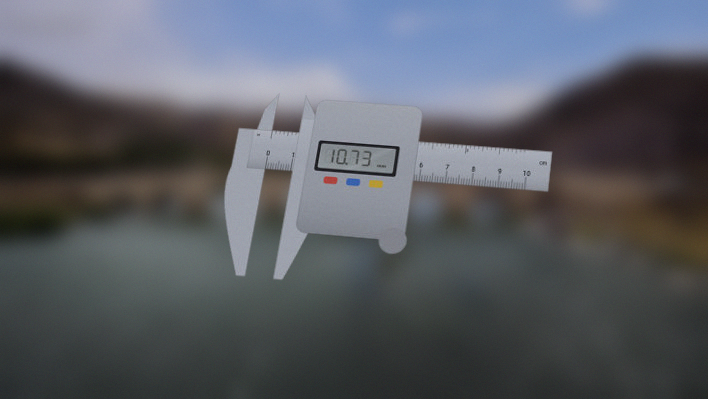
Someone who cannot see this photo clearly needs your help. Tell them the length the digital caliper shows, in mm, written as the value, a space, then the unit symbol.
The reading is 10.73 mm
